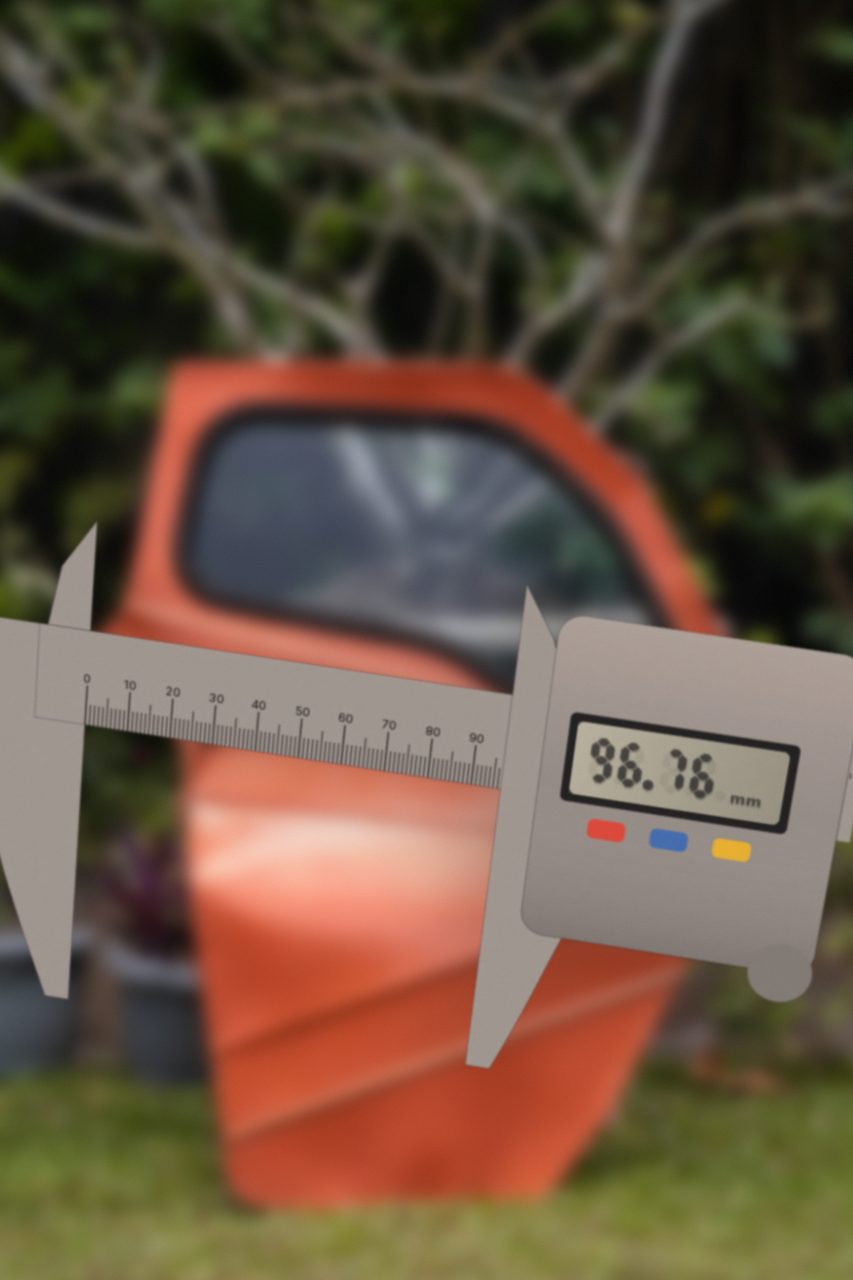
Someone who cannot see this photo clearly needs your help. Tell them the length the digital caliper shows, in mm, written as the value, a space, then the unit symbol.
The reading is 96.76 mm
